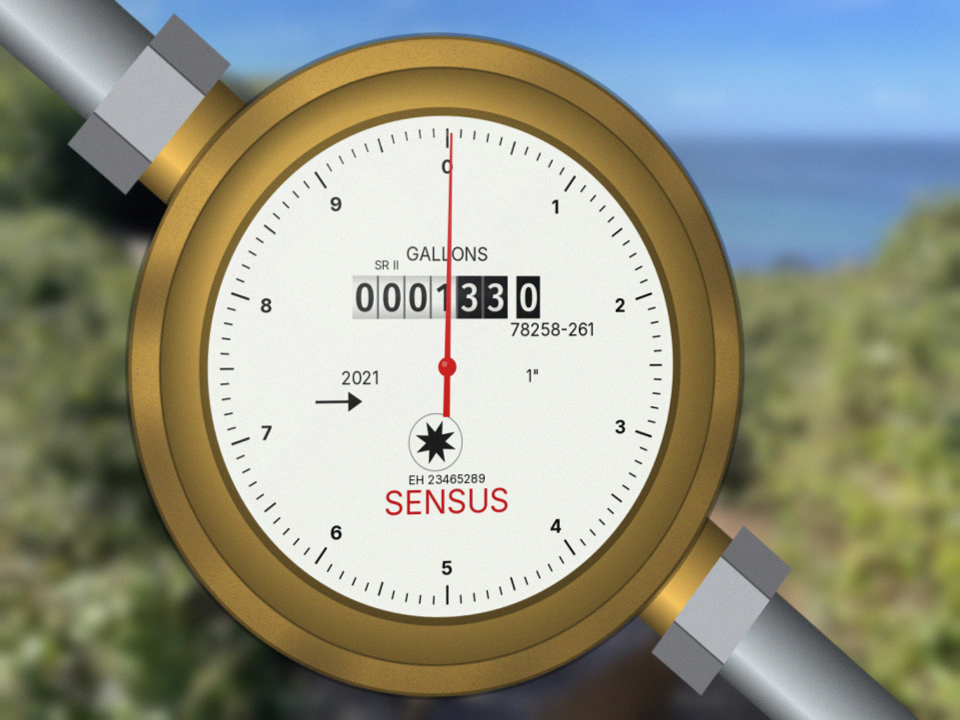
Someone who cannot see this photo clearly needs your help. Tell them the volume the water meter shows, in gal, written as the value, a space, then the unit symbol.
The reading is 1330.0 gal
